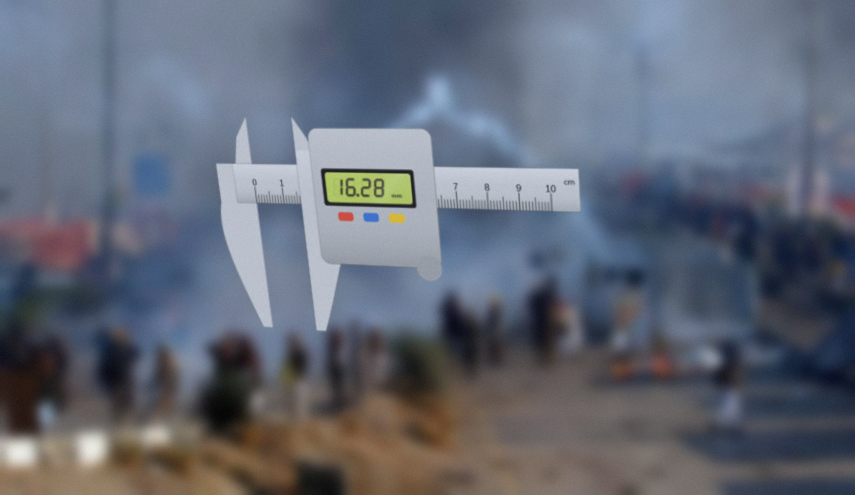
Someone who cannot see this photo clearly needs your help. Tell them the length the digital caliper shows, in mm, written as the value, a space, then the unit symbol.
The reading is 16.28 mm
